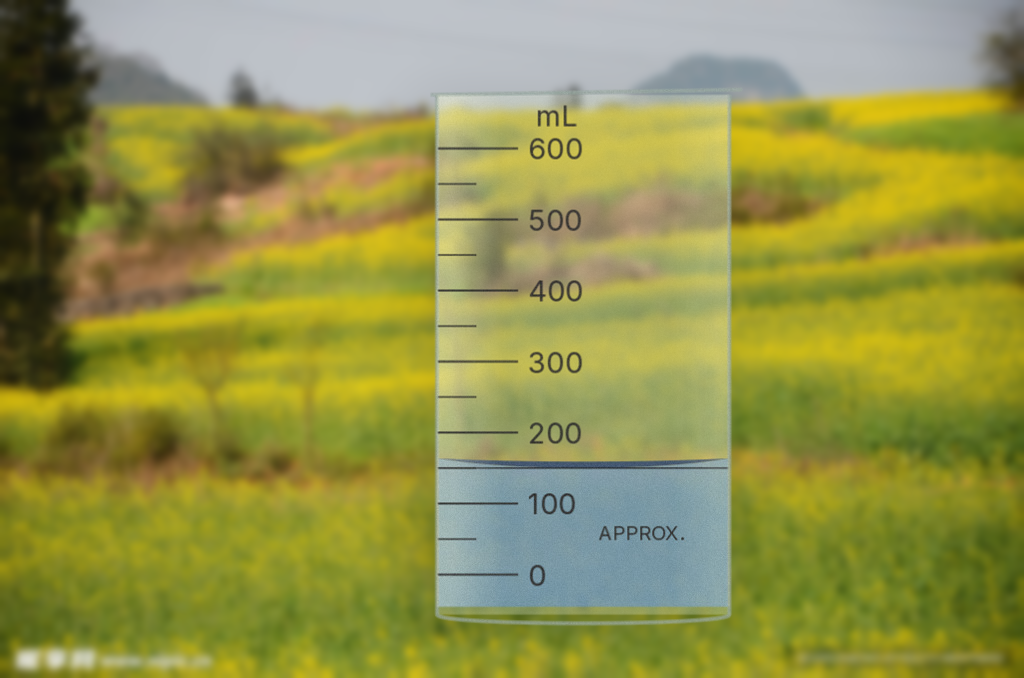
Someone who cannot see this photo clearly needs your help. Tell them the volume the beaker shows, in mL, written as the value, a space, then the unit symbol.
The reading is 150 mL
